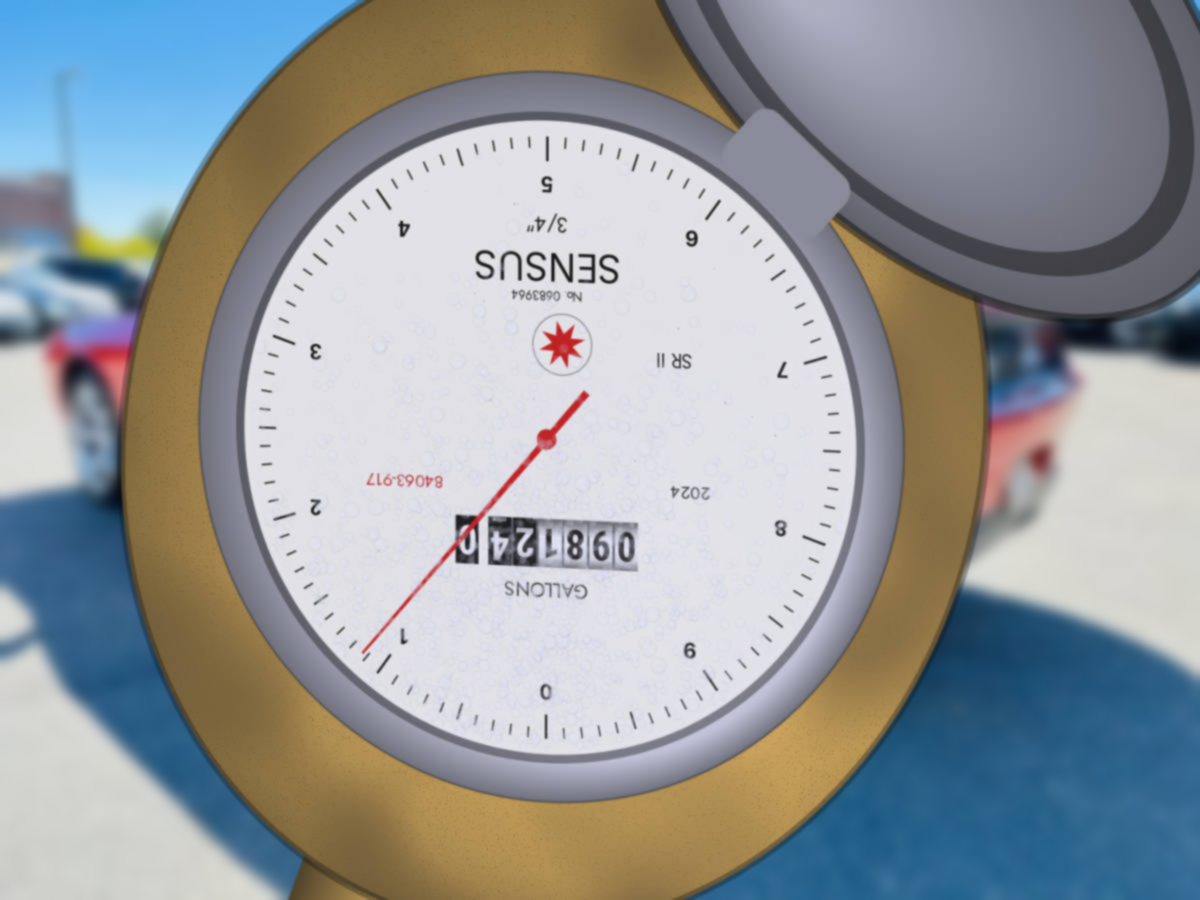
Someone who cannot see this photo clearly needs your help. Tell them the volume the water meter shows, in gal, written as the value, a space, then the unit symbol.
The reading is 981241.1 gal
